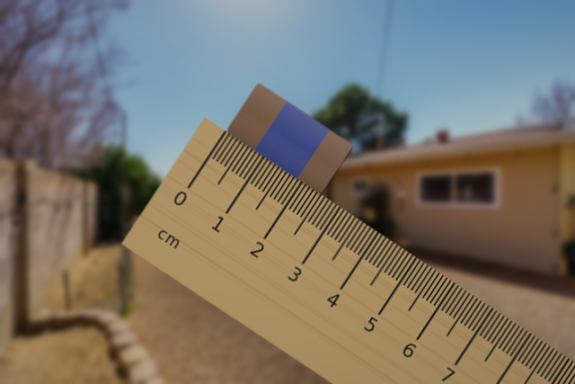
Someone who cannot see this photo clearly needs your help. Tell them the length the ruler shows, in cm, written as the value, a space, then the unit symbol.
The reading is 2.5 cm
